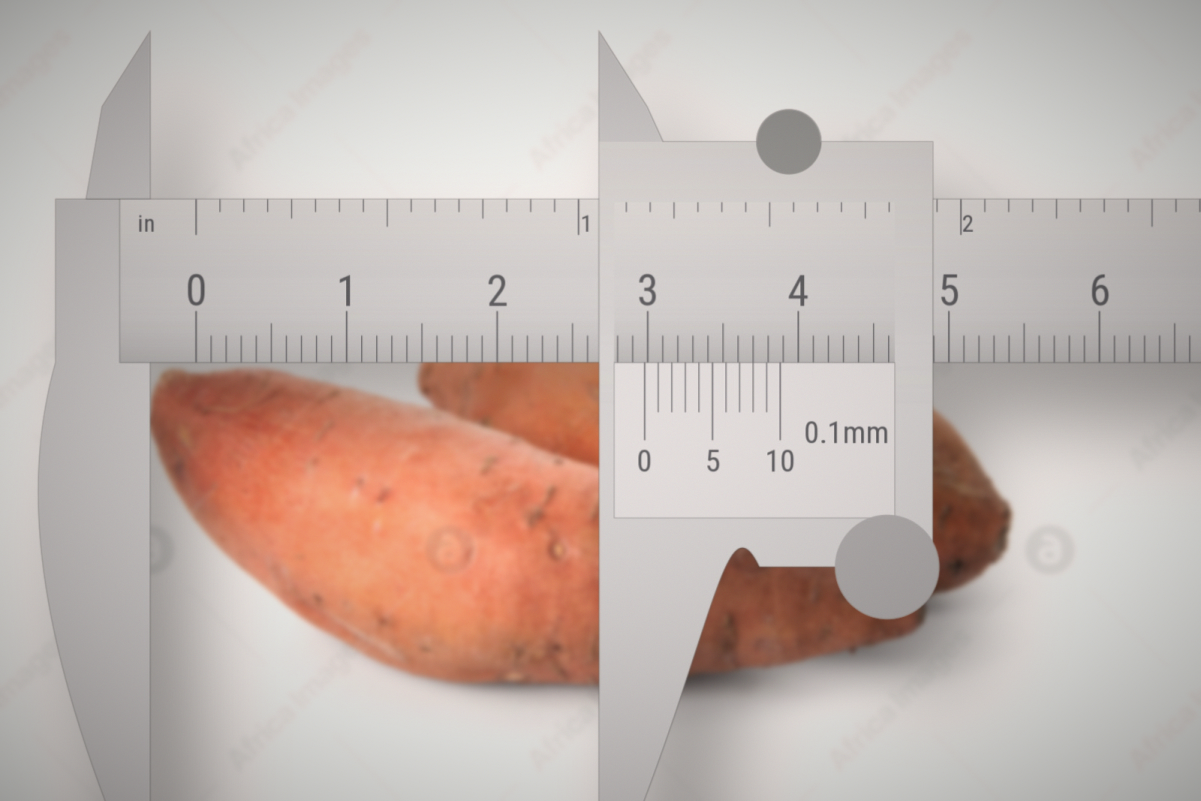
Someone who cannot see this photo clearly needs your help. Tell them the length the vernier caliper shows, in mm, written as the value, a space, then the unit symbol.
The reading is 29.8 mm
